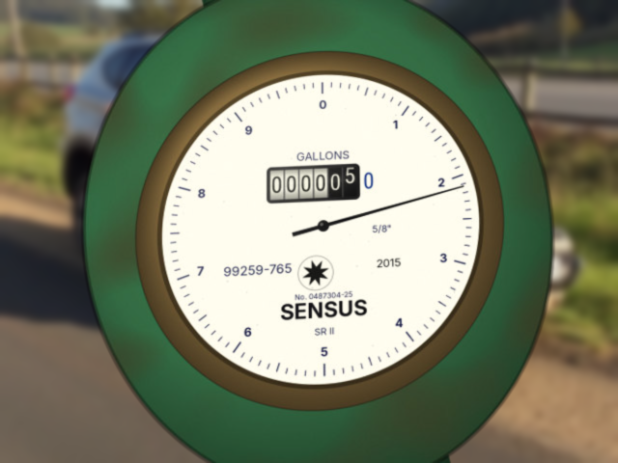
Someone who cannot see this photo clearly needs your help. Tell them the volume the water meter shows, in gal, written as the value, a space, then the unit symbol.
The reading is 52.1 gal
